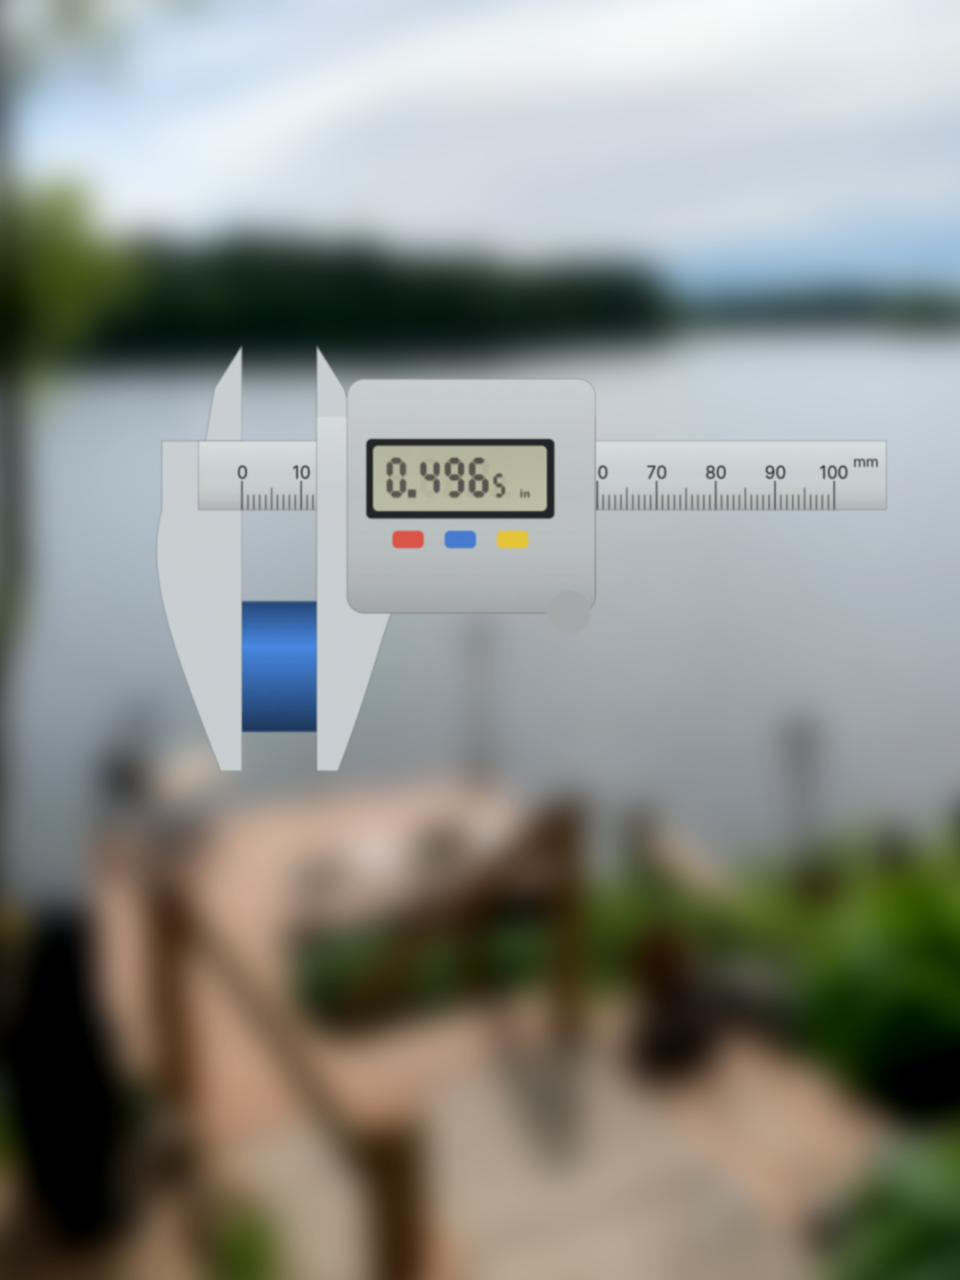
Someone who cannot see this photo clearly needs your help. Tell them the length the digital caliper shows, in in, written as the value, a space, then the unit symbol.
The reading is 0.4965 in
